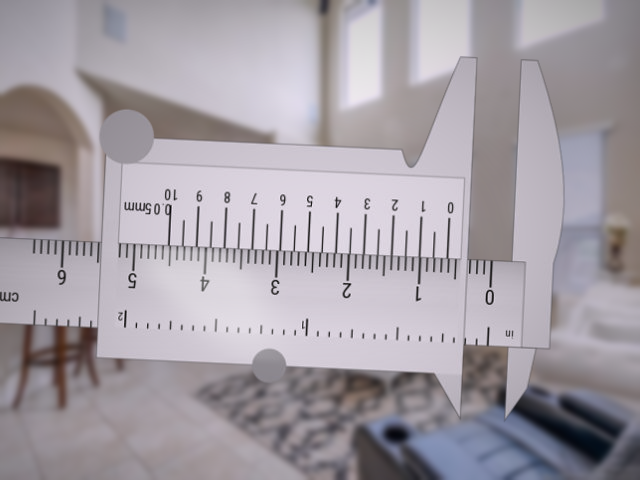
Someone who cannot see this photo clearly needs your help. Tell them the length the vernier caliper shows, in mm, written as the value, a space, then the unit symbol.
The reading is 6.2 mm
